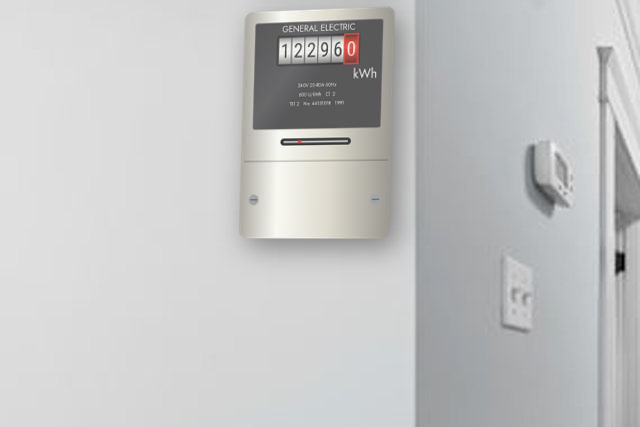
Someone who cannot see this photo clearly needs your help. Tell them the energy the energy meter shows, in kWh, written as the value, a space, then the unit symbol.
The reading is 12296.0 kWh
